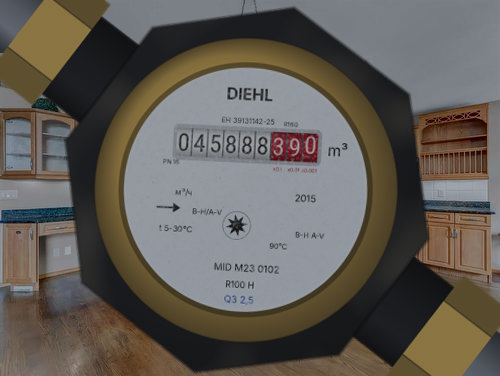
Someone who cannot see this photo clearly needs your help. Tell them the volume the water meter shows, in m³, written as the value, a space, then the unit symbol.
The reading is 45888.390 m³
